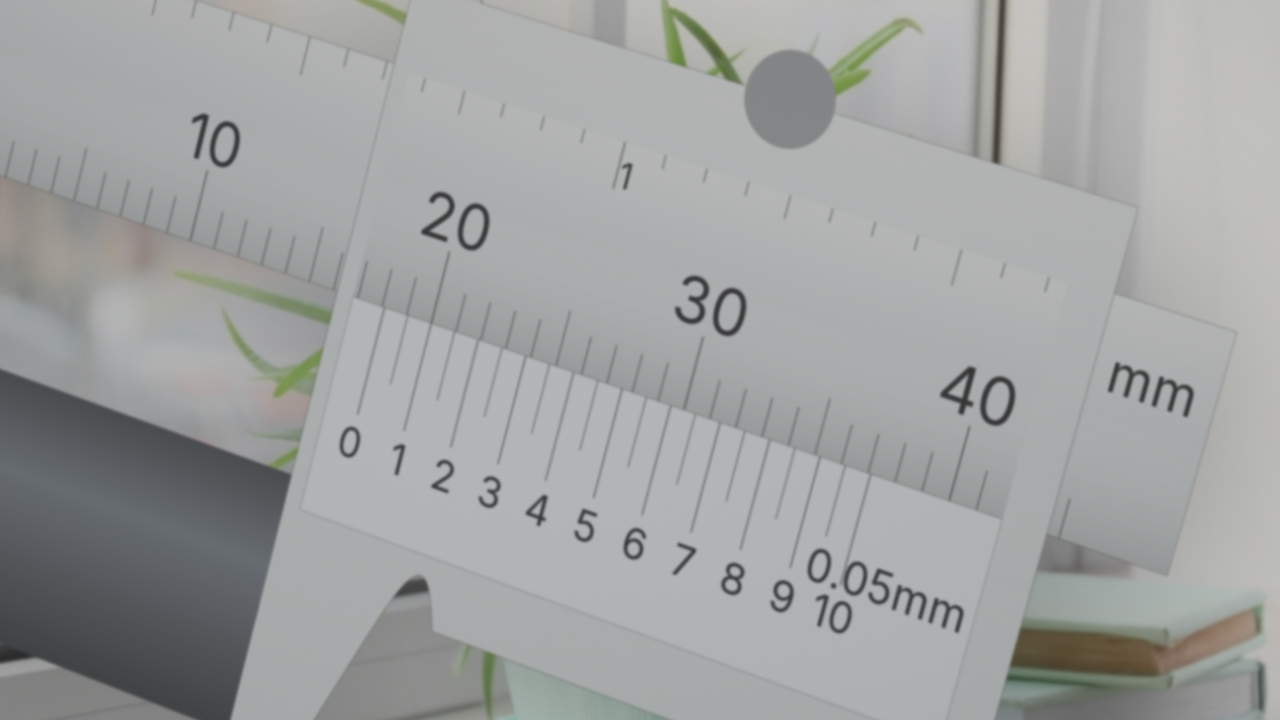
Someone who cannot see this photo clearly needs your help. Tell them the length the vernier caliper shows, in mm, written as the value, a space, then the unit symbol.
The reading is 18.1 mm
